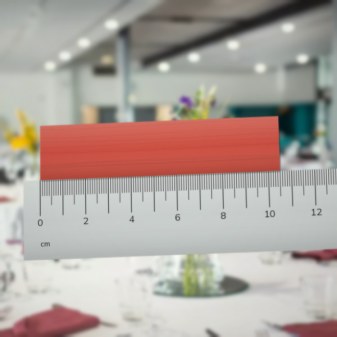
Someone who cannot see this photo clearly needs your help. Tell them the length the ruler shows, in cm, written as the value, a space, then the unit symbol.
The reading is 10.5 cm
